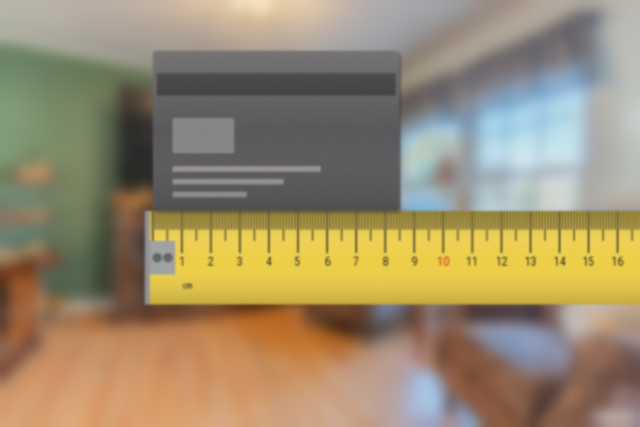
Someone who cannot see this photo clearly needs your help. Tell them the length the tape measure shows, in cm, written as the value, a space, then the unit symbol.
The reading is 8.5 cm
